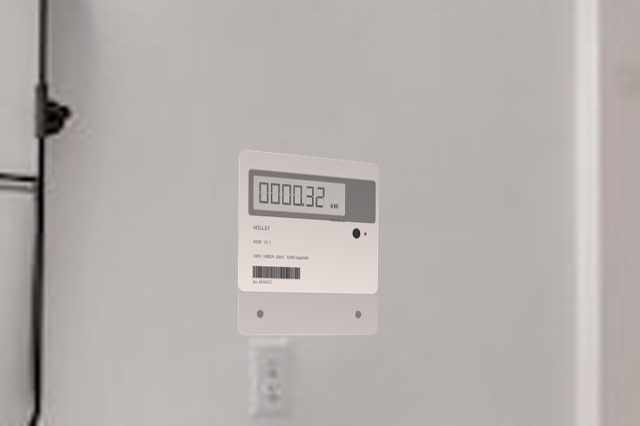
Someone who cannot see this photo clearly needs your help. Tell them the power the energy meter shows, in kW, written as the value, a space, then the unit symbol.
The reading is 0.32 kW
